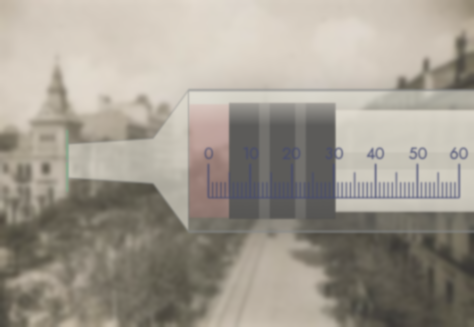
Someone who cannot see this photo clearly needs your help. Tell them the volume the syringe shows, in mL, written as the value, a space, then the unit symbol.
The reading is 5 mL
